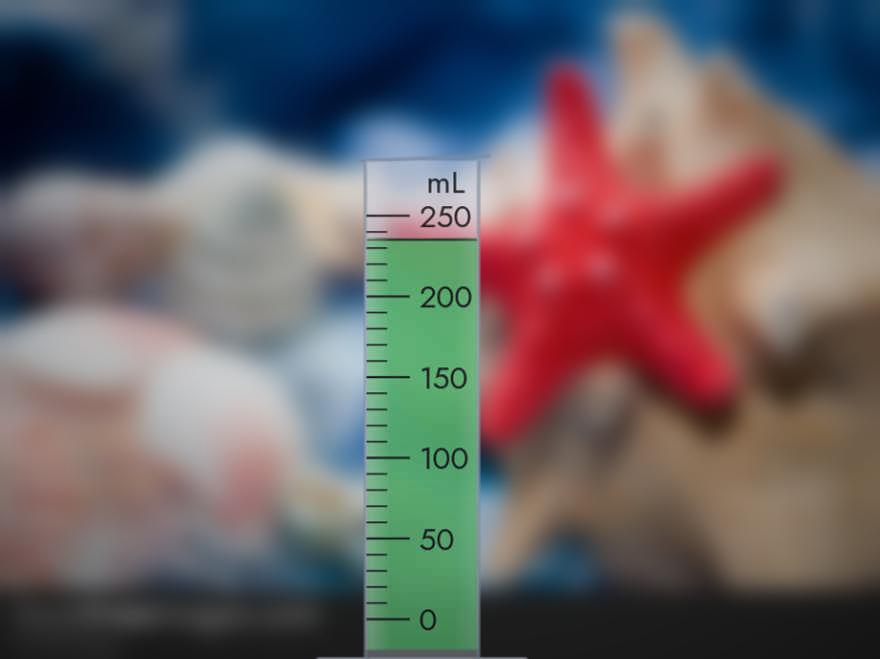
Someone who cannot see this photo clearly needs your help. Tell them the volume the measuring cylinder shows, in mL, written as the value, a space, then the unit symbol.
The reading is 235 mL
